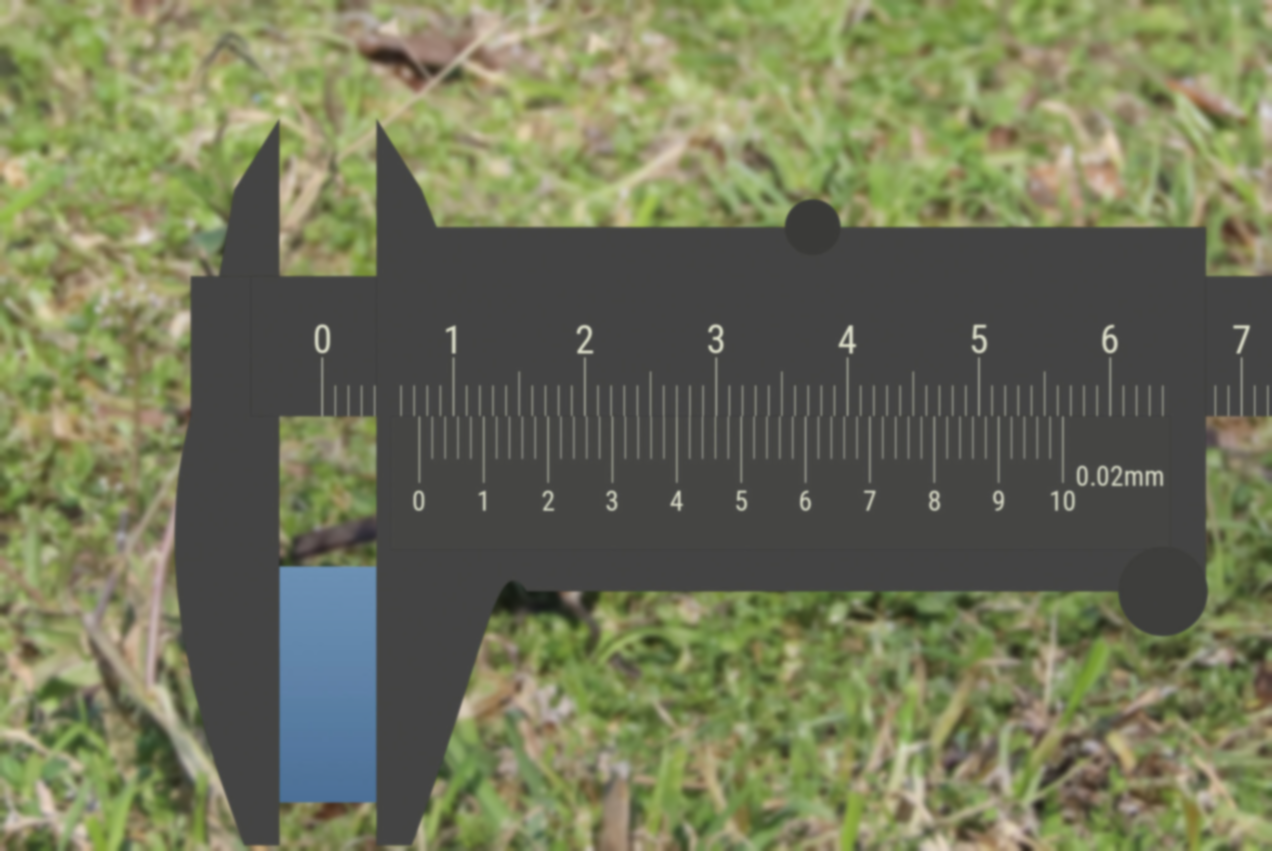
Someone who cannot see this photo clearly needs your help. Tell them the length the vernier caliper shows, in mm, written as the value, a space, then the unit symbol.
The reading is 7.4 mm
